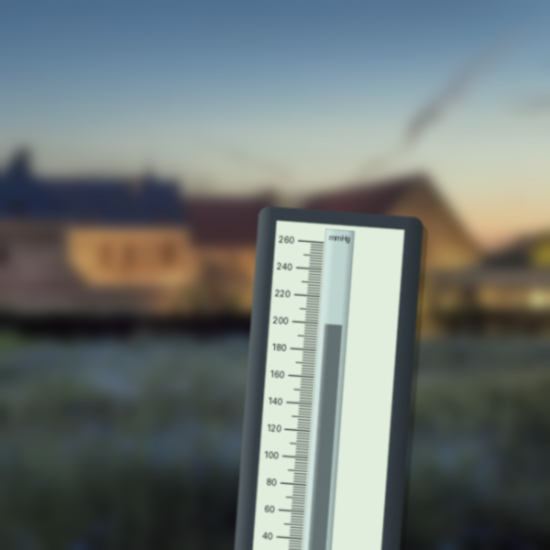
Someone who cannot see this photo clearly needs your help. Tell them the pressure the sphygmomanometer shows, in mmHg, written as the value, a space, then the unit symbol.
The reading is 200 mmHg
